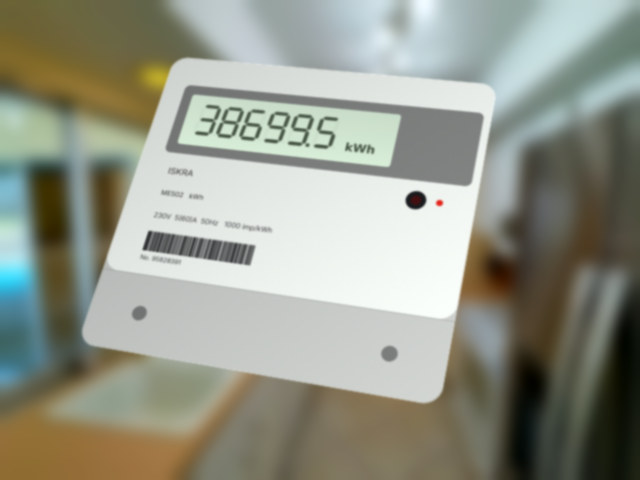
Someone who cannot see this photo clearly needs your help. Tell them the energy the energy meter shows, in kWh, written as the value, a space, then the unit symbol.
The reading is 38699.5 kWh
